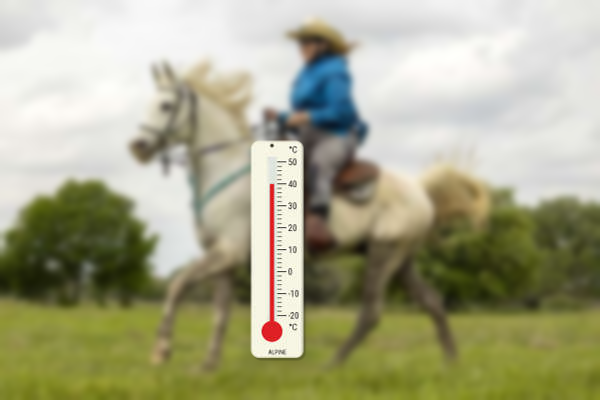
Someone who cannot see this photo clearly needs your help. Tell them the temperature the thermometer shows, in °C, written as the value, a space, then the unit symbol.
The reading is 40 °C
